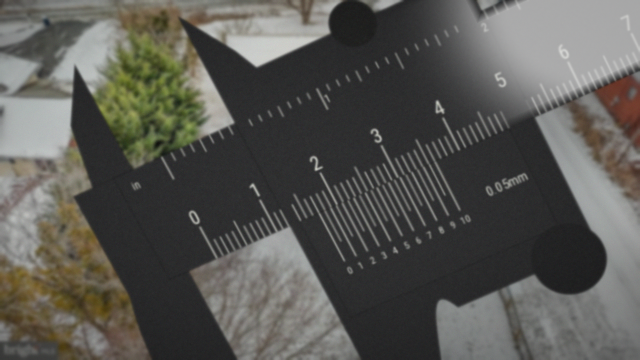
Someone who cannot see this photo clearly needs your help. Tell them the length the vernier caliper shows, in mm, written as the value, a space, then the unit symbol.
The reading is 17.0 mm
